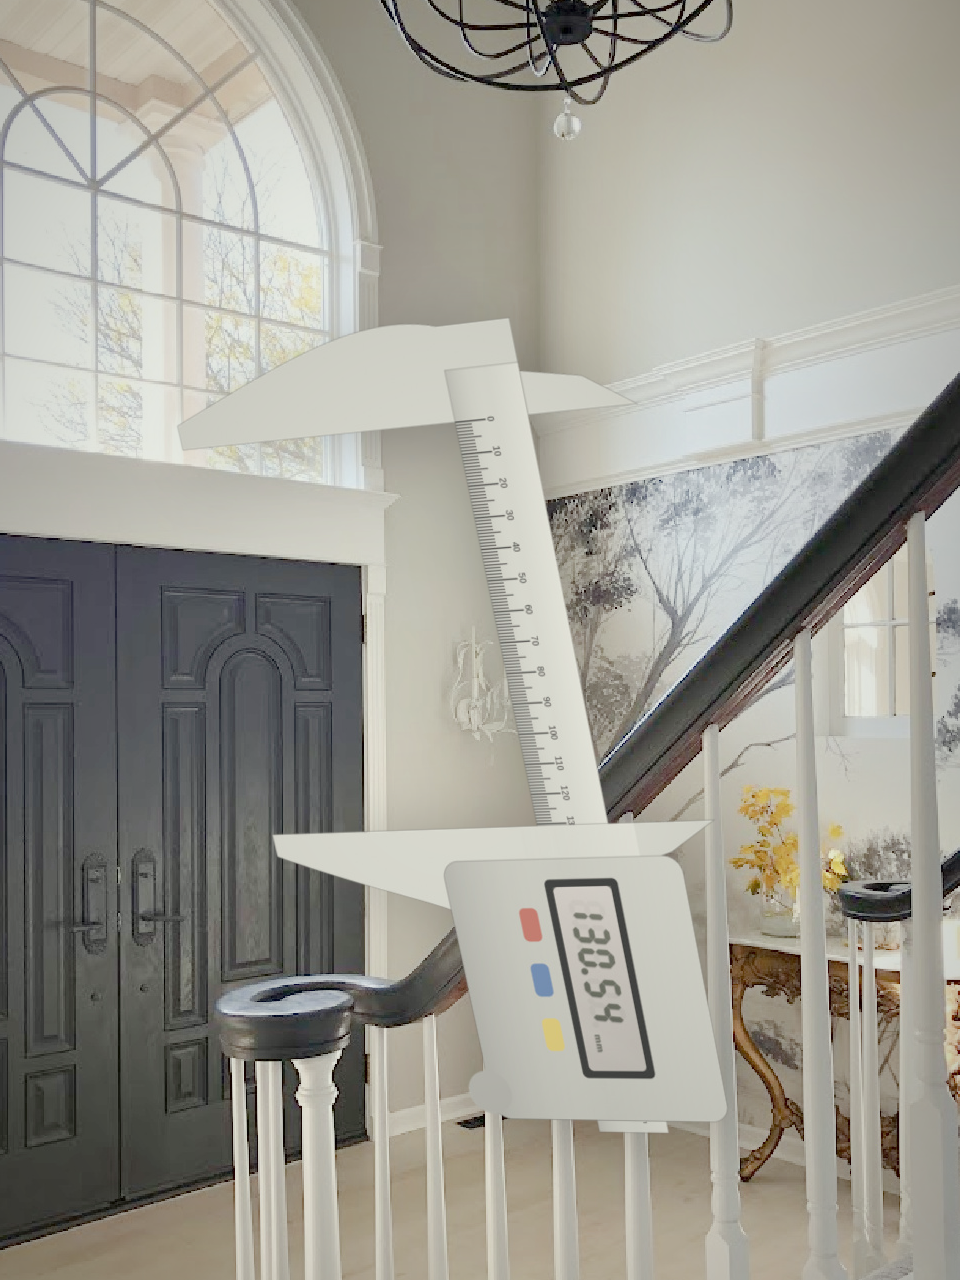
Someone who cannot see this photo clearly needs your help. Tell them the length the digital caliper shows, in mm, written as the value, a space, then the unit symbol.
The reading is 130.54 mm
